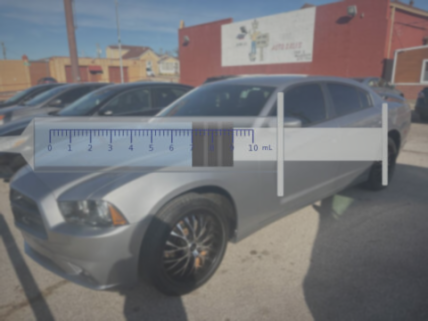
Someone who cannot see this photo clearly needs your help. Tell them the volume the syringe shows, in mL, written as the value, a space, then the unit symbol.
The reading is 7 mL
